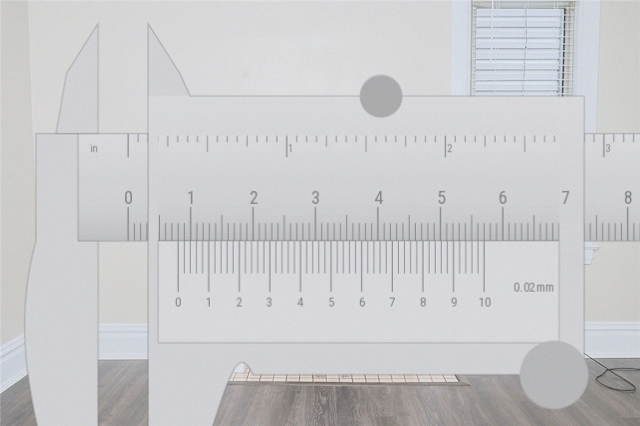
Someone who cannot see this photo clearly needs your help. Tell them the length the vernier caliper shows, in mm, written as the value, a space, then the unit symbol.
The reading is 8.0 mm
